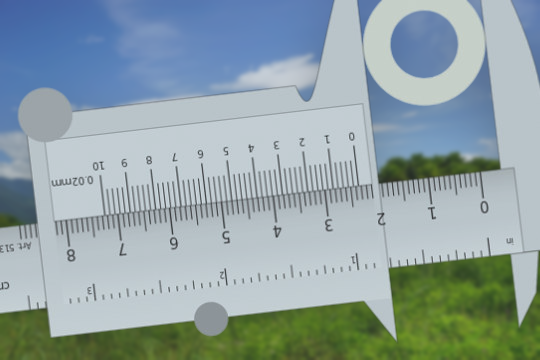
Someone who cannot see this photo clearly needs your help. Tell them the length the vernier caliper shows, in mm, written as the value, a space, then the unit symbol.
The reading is 23.5 mm
